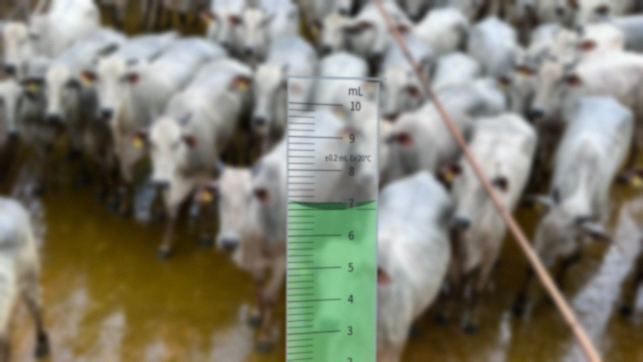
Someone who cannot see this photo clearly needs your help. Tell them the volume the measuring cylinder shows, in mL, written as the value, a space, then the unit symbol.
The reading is 6.8 mL
